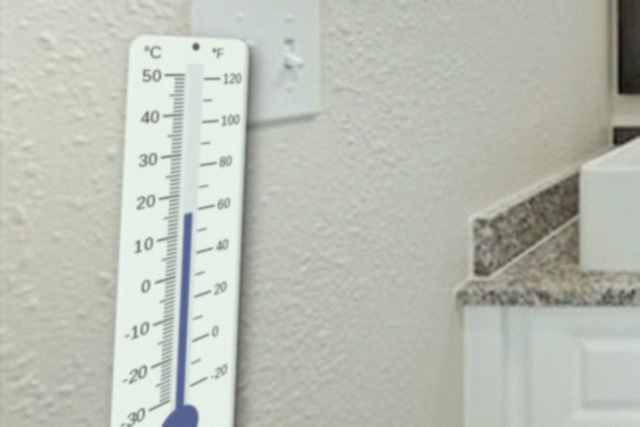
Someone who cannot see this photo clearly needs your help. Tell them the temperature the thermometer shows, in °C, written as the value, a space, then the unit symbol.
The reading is 15 °C
